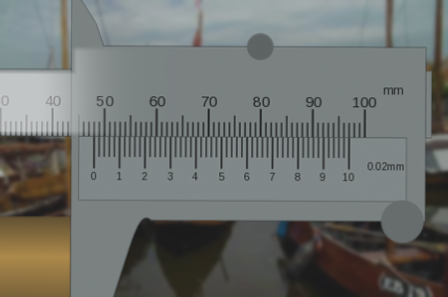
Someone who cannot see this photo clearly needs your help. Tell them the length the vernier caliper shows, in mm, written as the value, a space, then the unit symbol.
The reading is 48.0 mm
